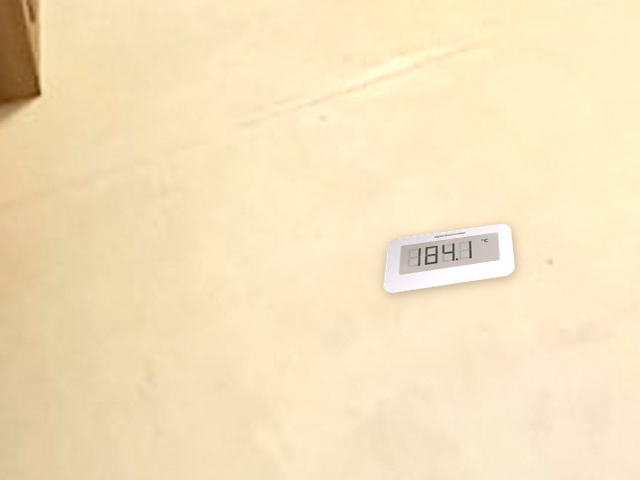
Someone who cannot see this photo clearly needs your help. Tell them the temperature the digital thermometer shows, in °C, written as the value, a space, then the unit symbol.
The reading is 184.1 °C
